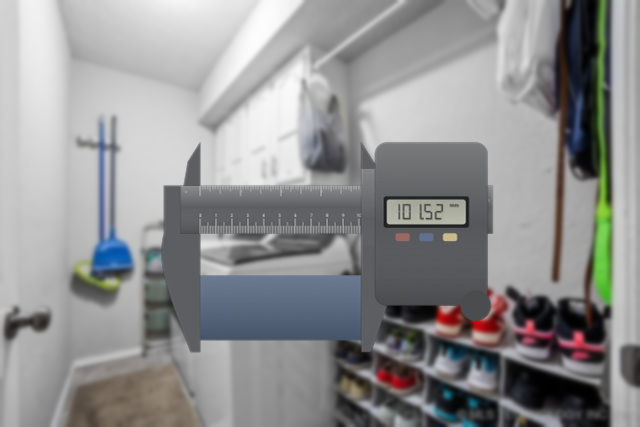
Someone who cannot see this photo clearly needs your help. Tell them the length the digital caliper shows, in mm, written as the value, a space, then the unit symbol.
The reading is 101.52 mm
